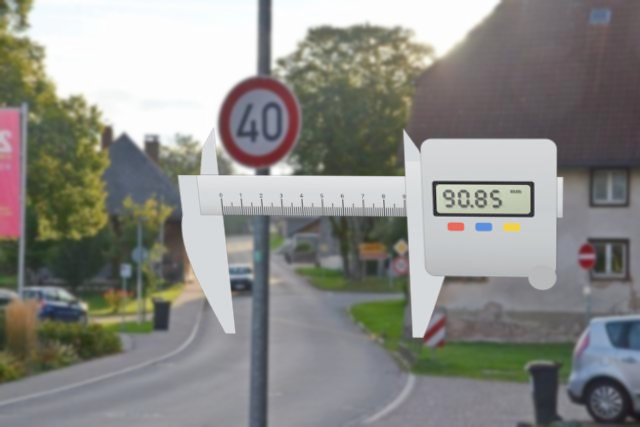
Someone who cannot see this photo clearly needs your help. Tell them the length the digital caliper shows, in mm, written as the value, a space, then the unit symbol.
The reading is 90.85 mm
